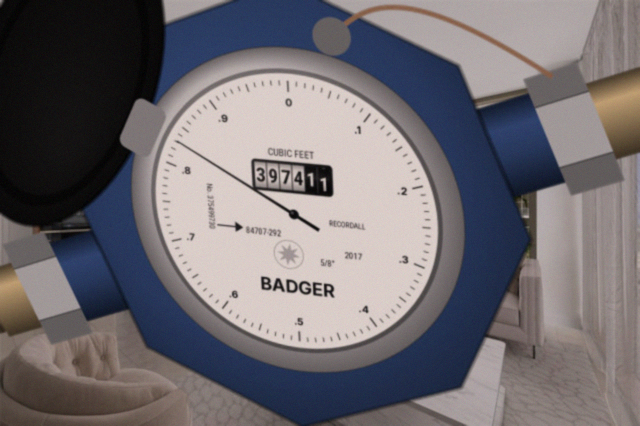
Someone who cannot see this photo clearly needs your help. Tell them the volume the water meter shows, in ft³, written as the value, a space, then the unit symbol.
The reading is 397410.83 ft³
